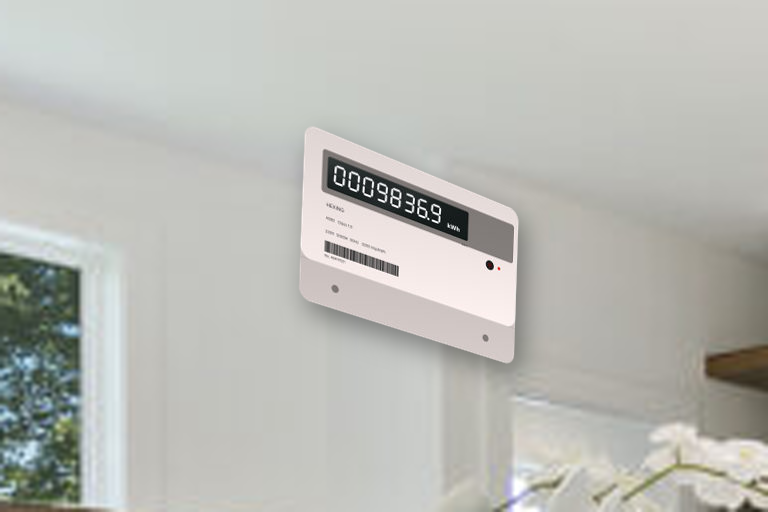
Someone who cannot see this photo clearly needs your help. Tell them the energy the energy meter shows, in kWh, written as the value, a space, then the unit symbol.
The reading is 9836.9 kWh
